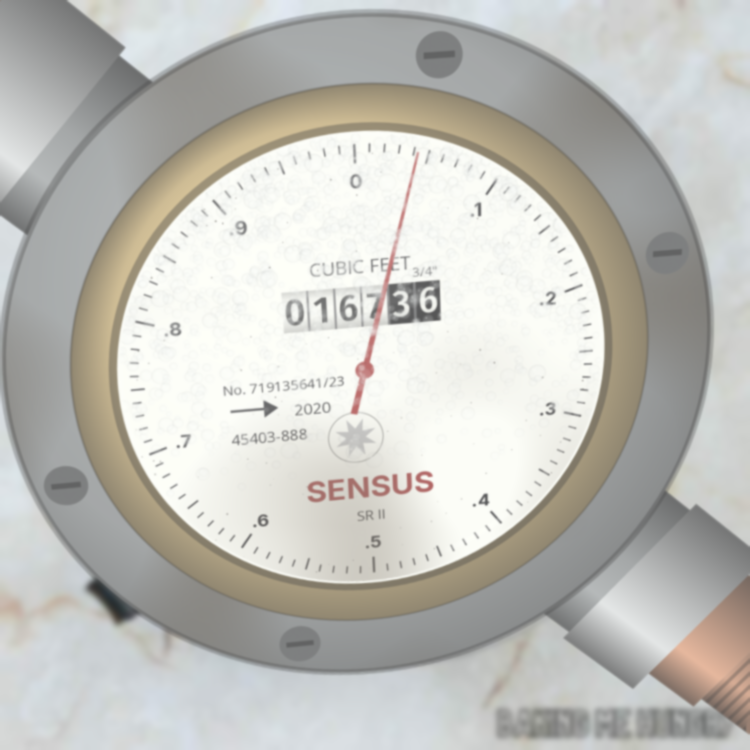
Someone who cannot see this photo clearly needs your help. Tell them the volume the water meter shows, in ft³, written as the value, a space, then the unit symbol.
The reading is 16736.04 ft³
